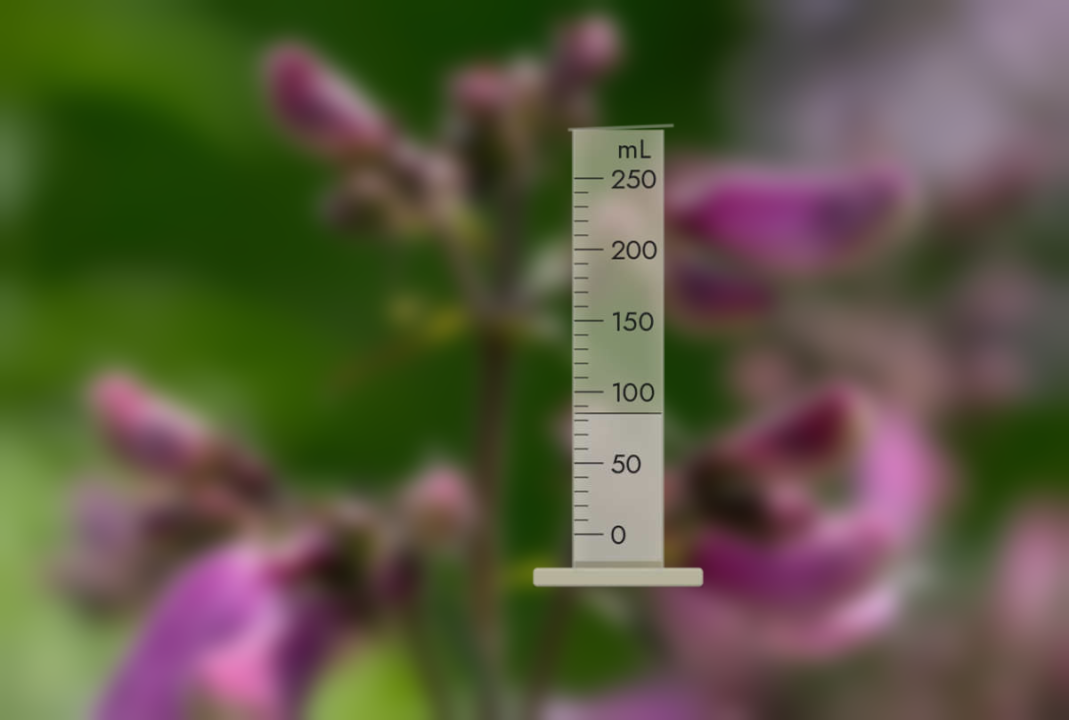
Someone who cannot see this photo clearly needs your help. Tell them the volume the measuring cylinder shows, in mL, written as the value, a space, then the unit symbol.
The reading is 85 mL
